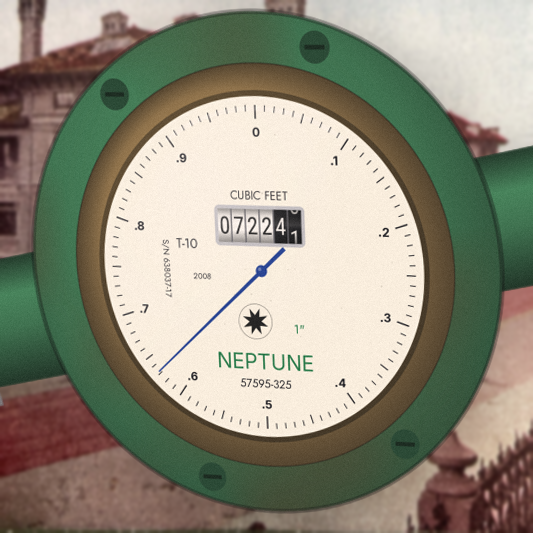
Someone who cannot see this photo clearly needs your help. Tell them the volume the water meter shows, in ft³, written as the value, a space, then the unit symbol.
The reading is 72240.63 ft³
